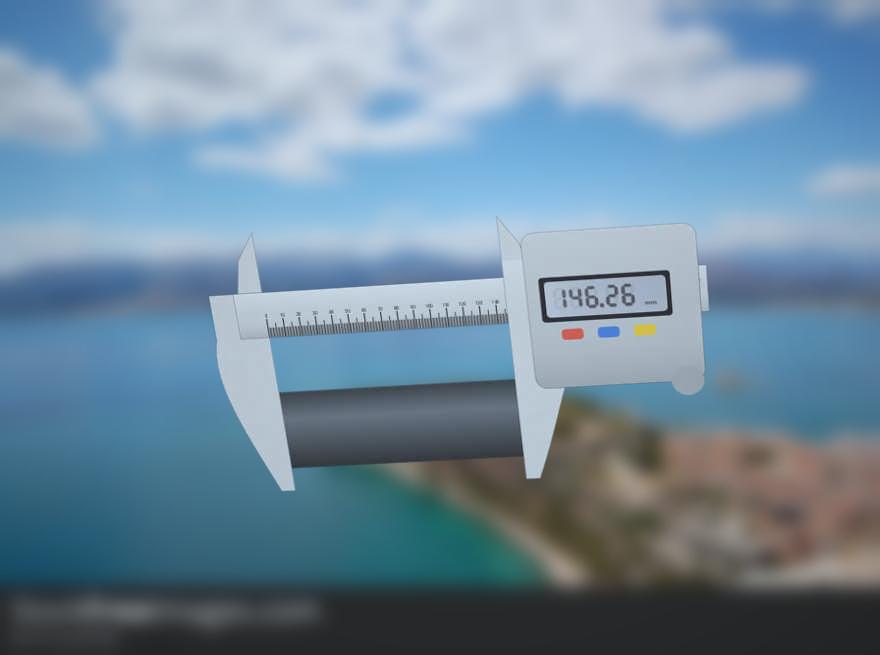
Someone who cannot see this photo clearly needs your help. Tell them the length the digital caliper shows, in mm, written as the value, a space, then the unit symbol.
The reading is 146.26 mm
